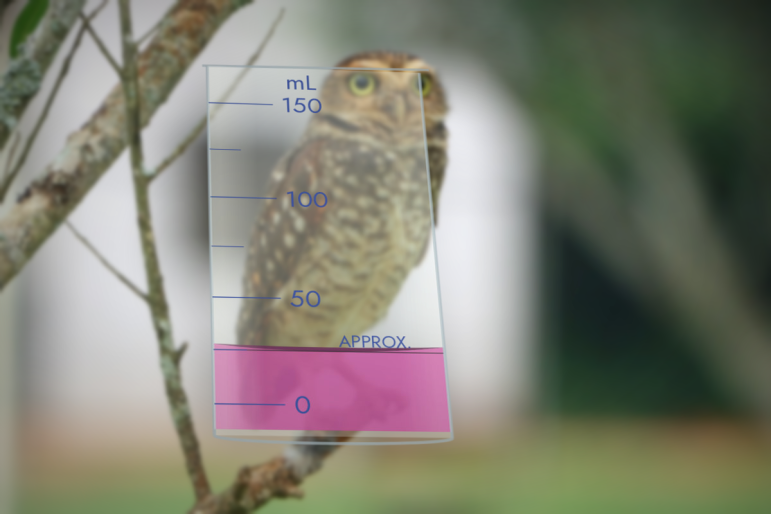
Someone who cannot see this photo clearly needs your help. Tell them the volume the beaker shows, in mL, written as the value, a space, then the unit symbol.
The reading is 25 mL
